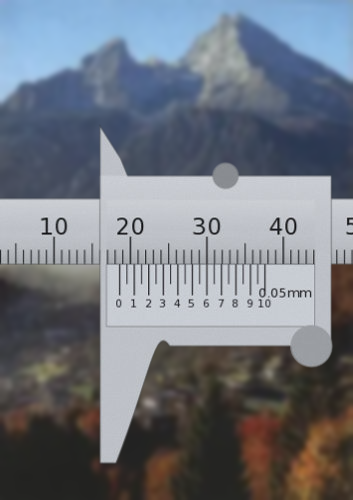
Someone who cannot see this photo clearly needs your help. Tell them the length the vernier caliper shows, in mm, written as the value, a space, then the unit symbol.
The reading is 18.6 mm
